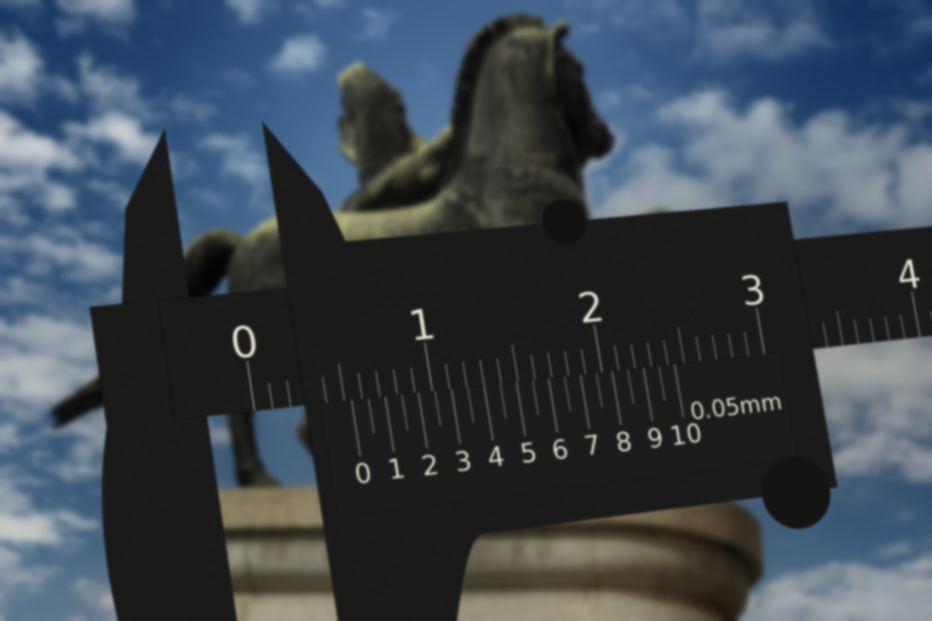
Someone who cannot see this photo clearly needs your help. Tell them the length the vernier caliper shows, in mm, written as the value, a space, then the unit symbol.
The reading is 5.4 mm
